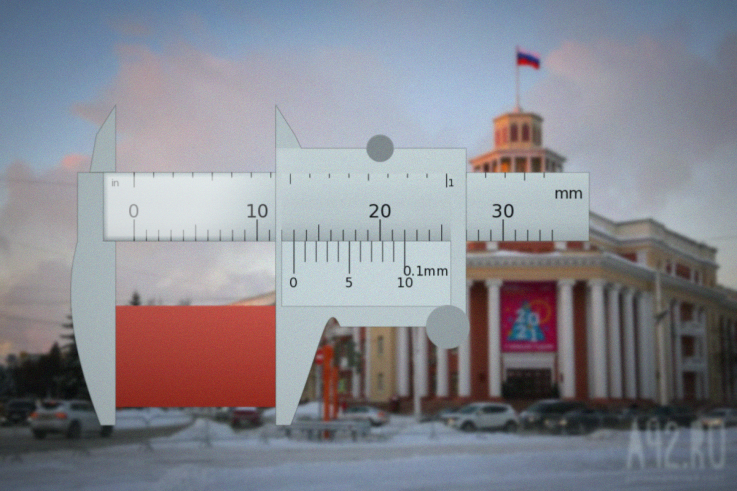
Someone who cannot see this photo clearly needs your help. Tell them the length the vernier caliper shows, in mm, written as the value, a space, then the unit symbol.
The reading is 13.0 mm
